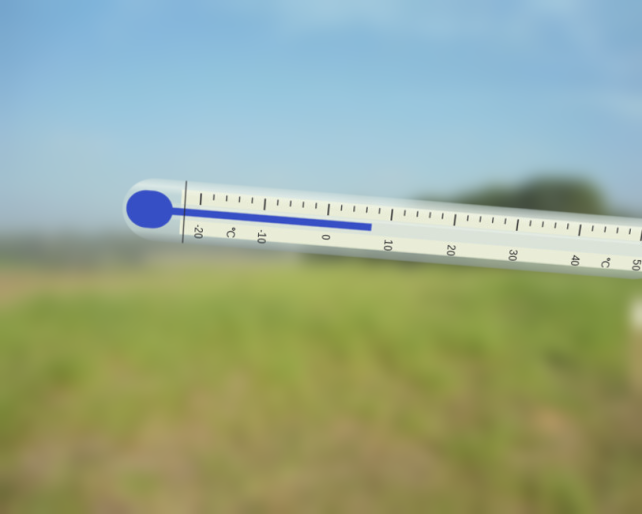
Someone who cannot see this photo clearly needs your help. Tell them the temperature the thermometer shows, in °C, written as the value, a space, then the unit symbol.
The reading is 7 °C
